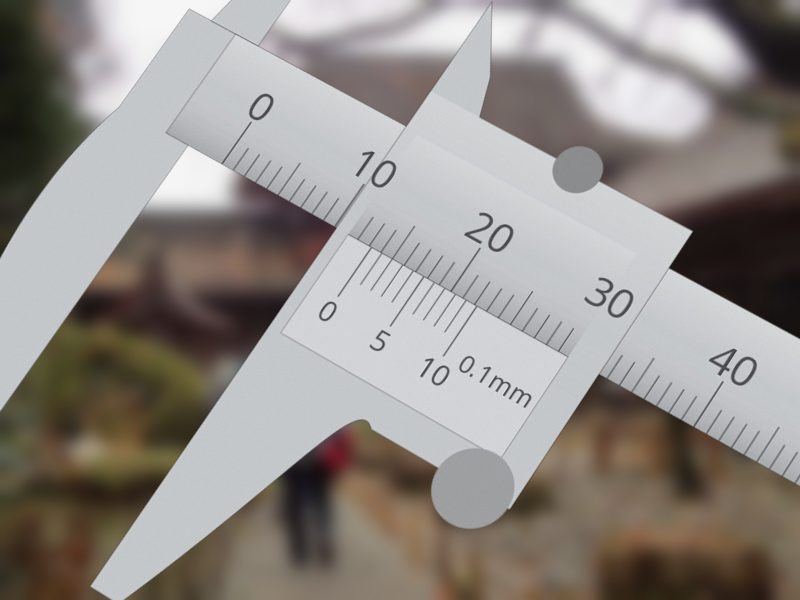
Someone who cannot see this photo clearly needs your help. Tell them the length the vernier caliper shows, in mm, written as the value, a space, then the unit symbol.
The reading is 13.2 mm
